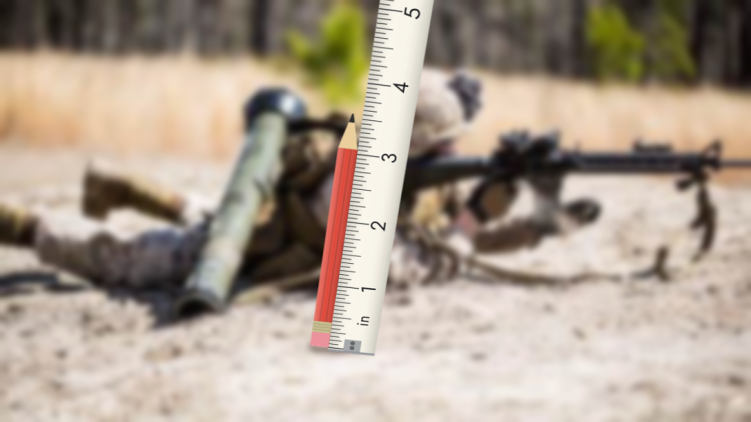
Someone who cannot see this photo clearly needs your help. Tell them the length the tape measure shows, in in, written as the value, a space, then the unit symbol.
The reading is 3.5625 in
